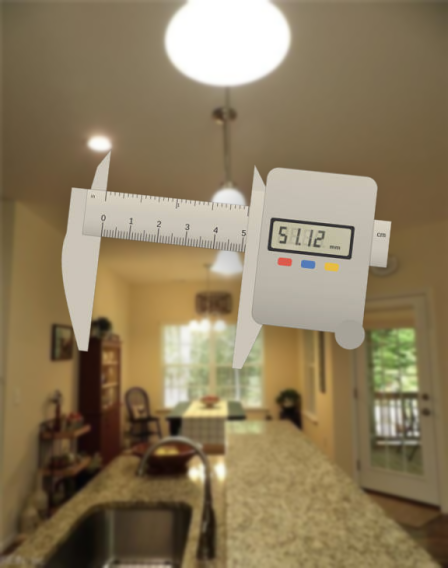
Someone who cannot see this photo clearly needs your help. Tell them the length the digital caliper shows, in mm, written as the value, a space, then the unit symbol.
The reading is 51.12 mm
